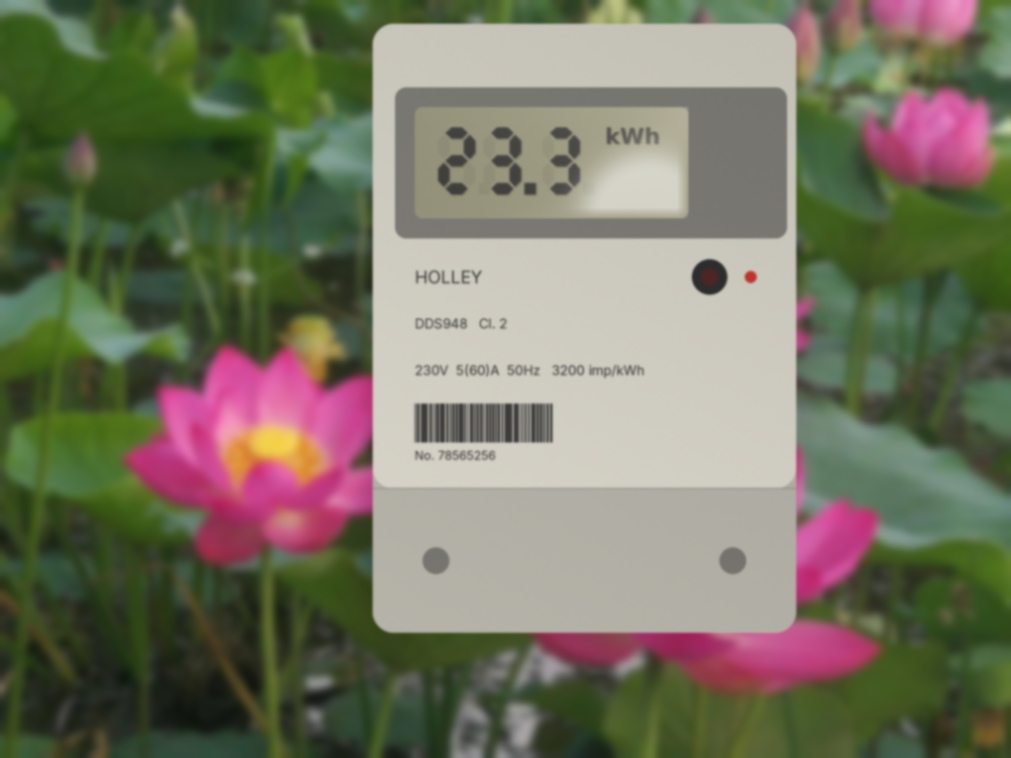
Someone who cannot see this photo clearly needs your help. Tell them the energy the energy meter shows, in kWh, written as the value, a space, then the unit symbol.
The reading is 23.3 kWh
